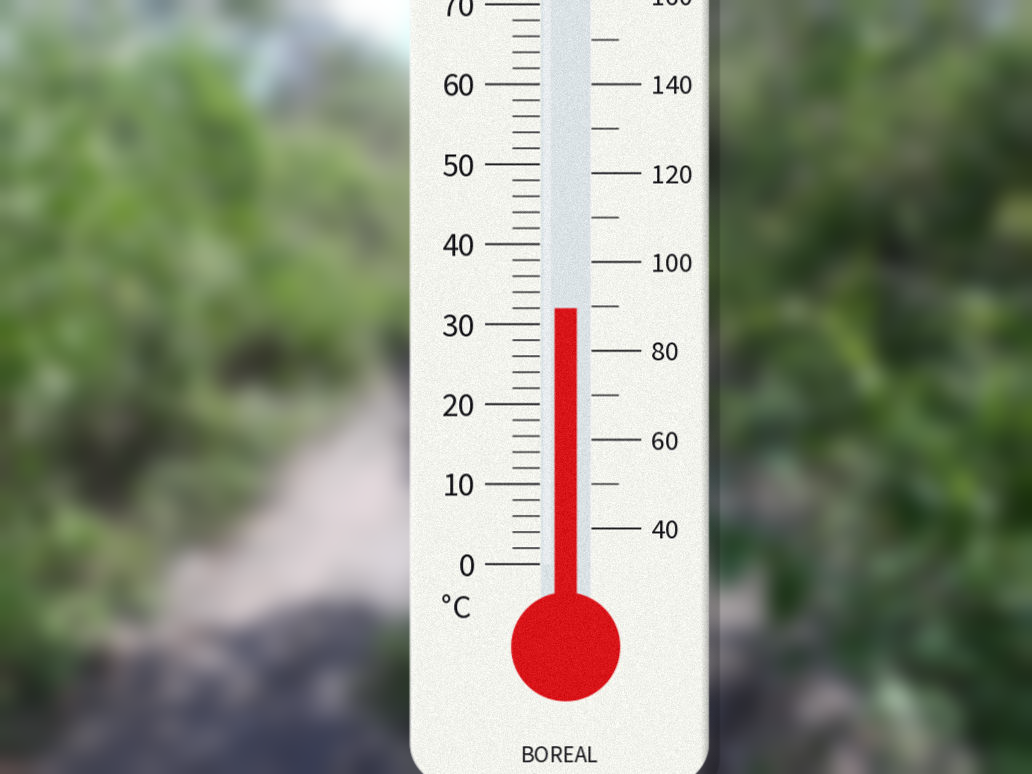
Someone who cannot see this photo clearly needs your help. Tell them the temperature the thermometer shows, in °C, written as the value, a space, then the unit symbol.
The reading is 32 °C
